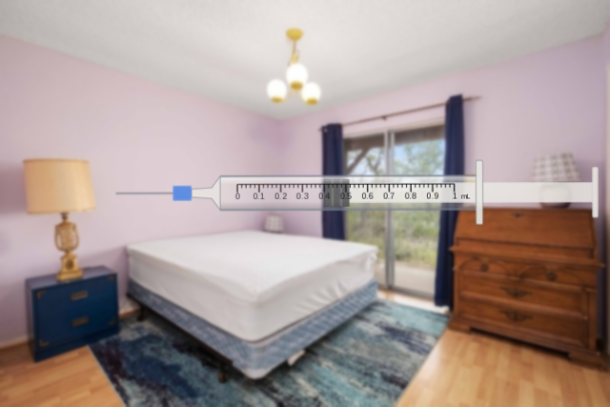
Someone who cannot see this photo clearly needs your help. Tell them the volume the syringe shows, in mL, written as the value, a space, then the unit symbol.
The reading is 0.4 mL
